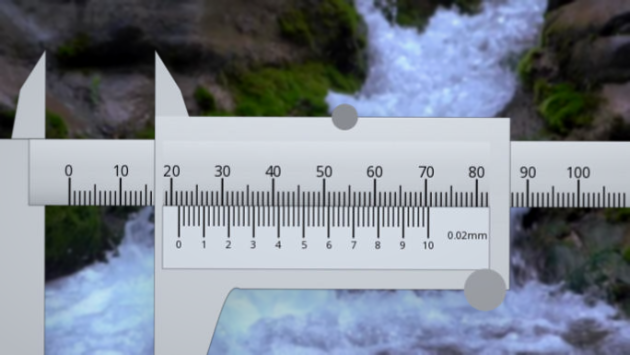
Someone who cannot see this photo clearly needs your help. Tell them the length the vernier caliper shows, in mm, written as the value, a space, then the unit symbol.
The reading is 21.5 mm
